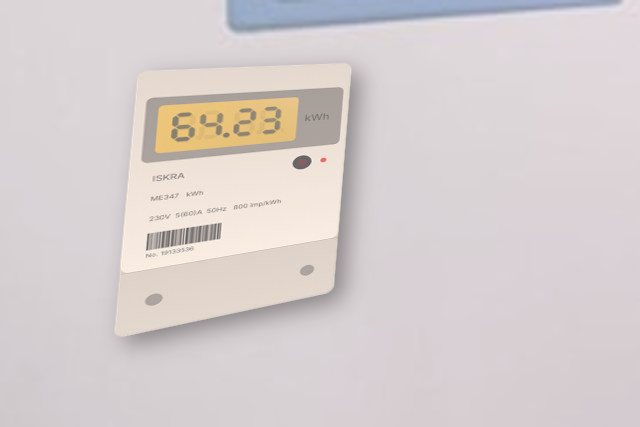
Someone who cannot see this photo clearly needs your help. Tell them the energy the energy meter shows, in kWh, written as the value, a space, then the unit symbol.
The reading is 64.23 kWh
